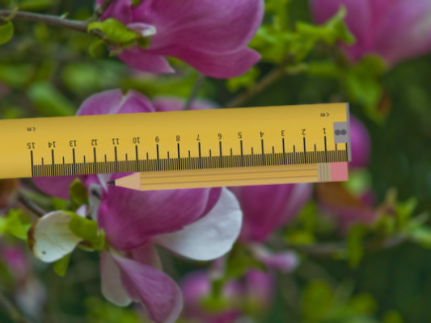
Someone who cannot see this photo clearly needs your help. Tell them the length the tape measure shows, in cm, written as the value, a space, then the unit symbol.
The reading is 11.5 cm
